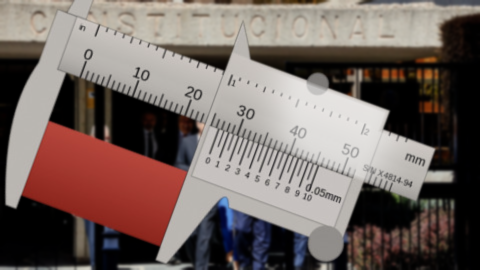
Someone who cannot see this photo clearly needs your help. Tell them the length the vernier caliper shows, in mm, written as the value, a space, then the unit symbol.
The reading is 26.5 mm
